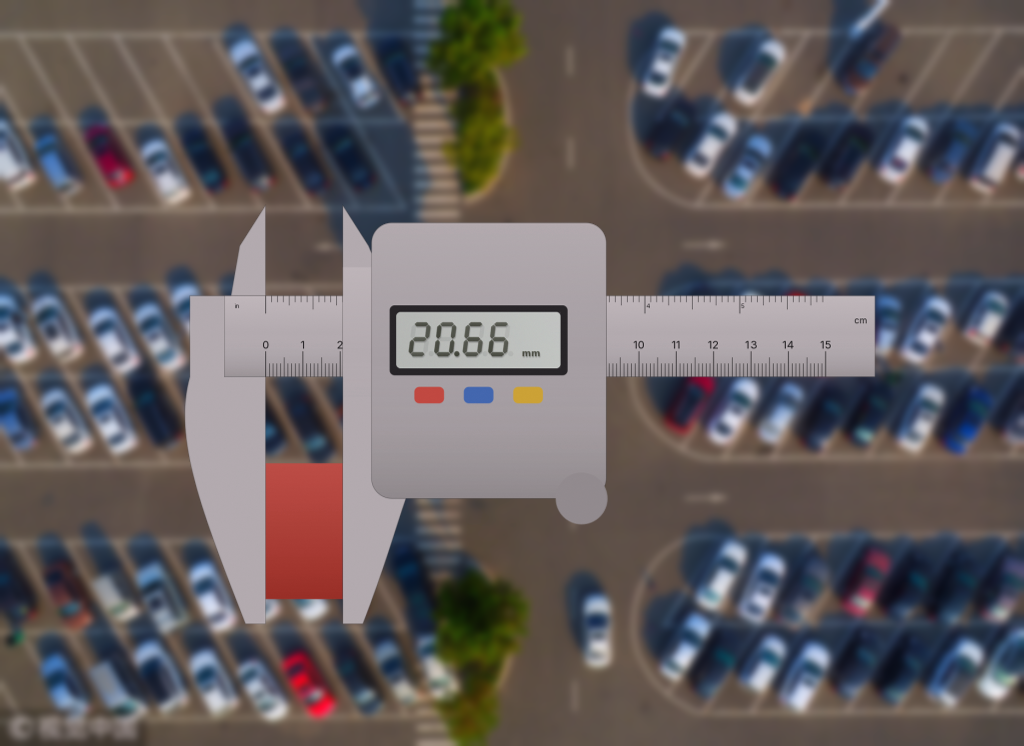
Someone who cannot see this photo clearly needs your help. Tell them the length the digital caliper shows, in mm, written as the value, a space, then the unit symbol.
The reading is 20.66 mm
